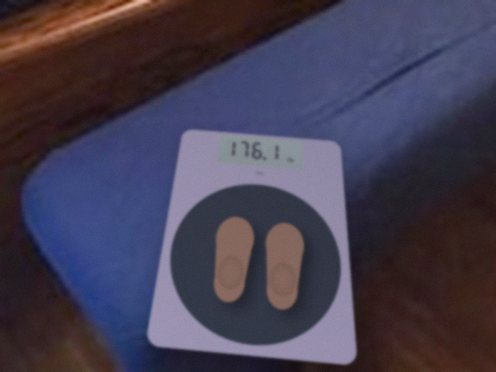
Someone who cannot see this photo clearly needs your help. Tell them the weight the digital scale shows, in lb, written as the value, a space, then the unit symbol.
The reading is 176.1 lb
